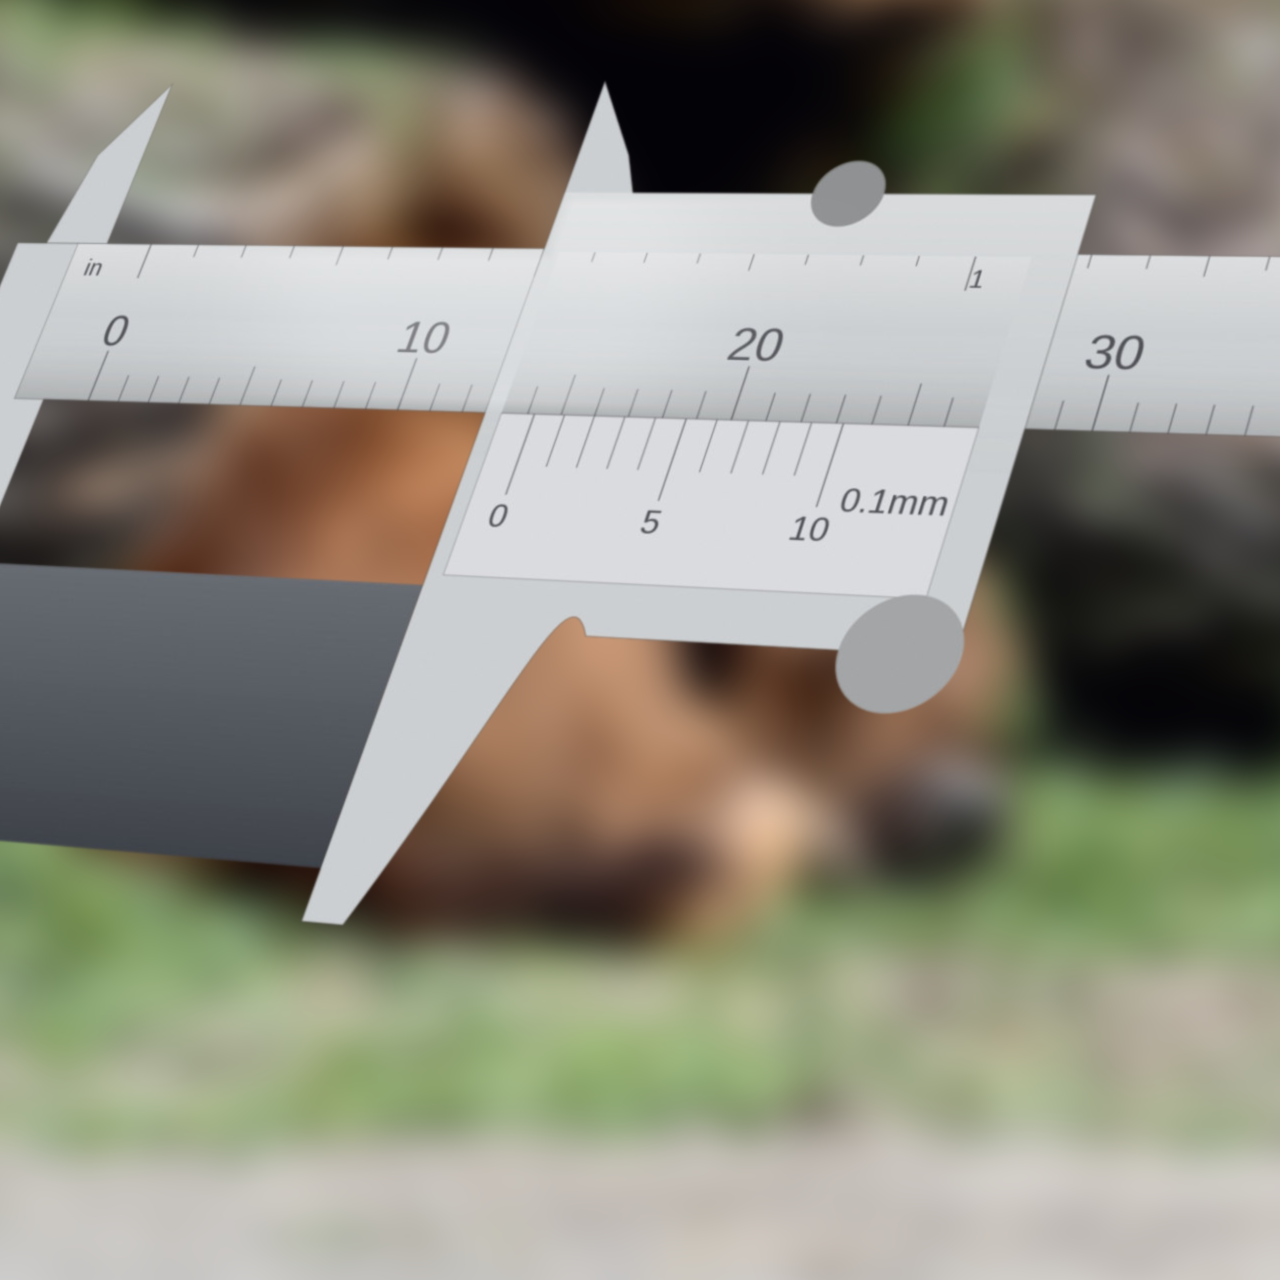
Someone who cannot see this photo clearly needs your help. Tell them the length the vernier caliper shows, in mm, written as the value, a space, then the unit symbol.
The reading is 14.2 mm
